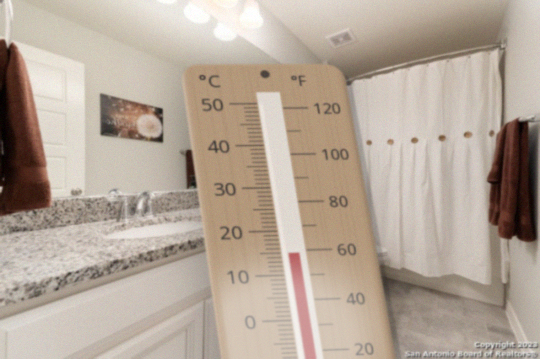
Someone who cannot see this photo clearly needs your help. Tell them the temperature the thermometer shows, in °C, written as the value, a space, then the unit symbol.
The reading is 15 °C
